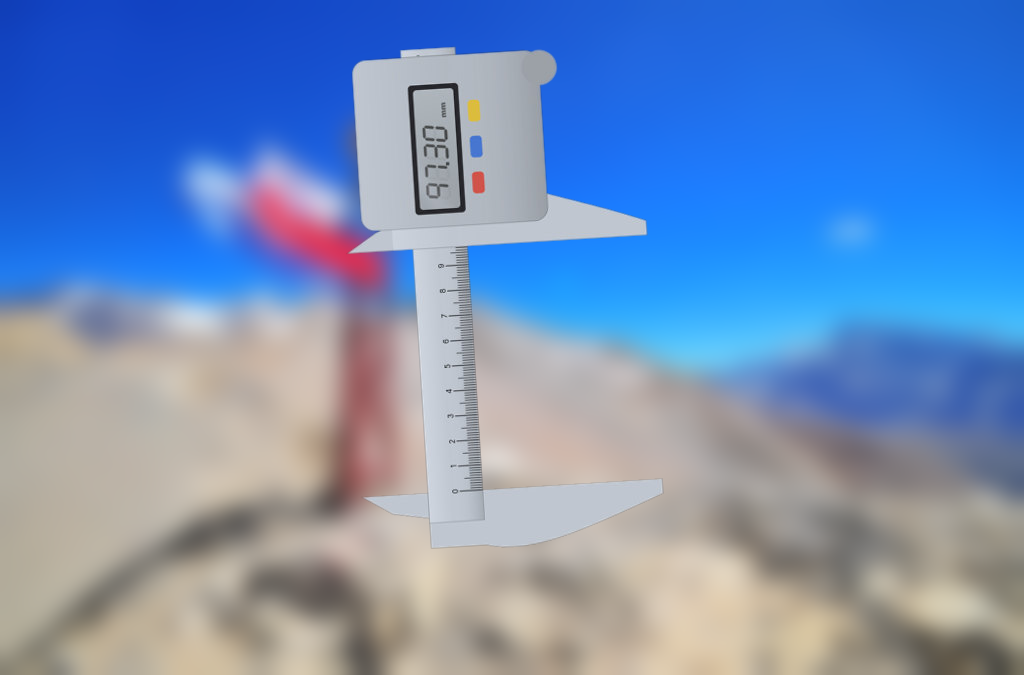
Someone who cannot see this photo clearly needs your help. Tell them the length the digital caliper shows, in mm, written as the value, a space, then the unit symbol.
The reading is 97.30 mm
